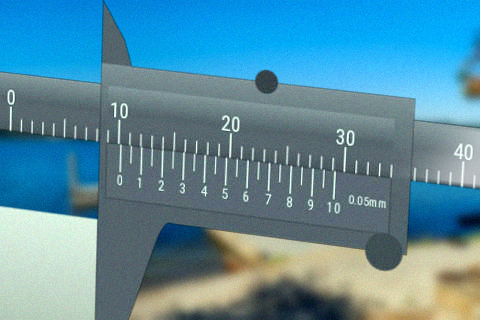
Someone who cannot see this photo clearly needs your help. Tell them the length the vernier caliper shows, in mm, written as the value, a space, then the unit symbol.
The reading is 10.2 mm
